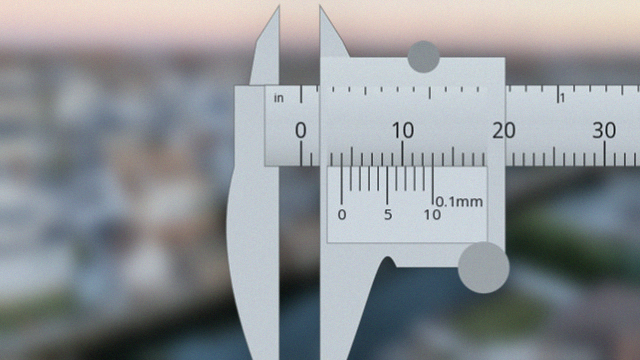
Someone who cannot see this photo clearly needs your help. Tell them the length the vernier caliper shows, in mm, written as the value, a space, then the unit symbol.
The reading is 4.0 mm
